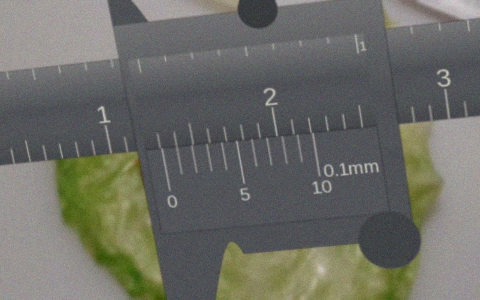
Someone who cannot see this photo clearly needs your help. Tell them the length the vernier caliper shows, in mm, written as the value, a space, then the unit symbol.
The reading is 13.1 mm
